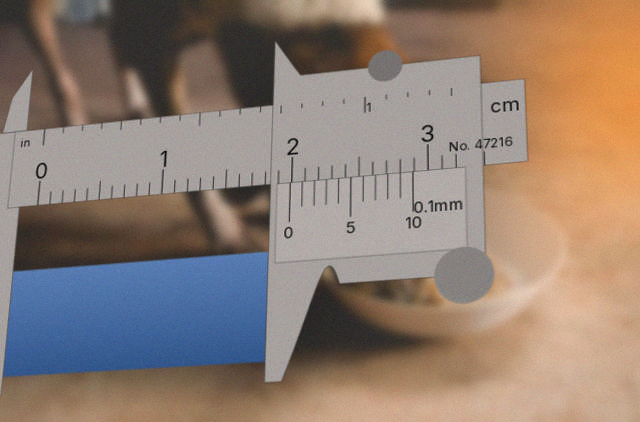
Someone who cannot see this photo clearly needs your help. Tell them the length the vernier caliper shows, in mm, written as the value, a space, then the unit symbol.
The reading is 19.9 mm
